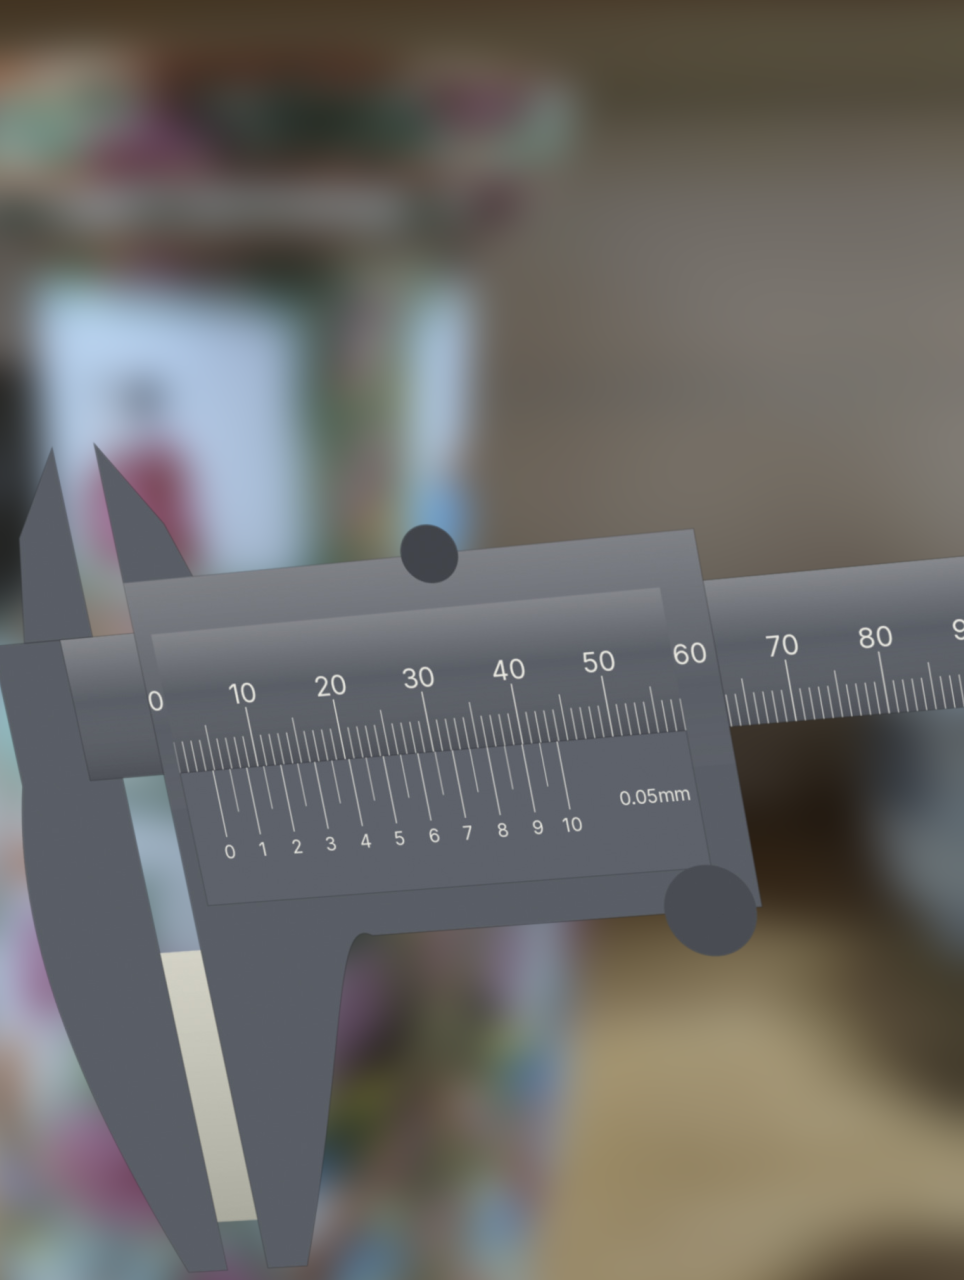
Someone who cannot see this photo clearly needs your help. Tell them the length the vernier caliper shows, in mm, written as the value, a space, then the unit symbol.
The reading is 4.8 mm
